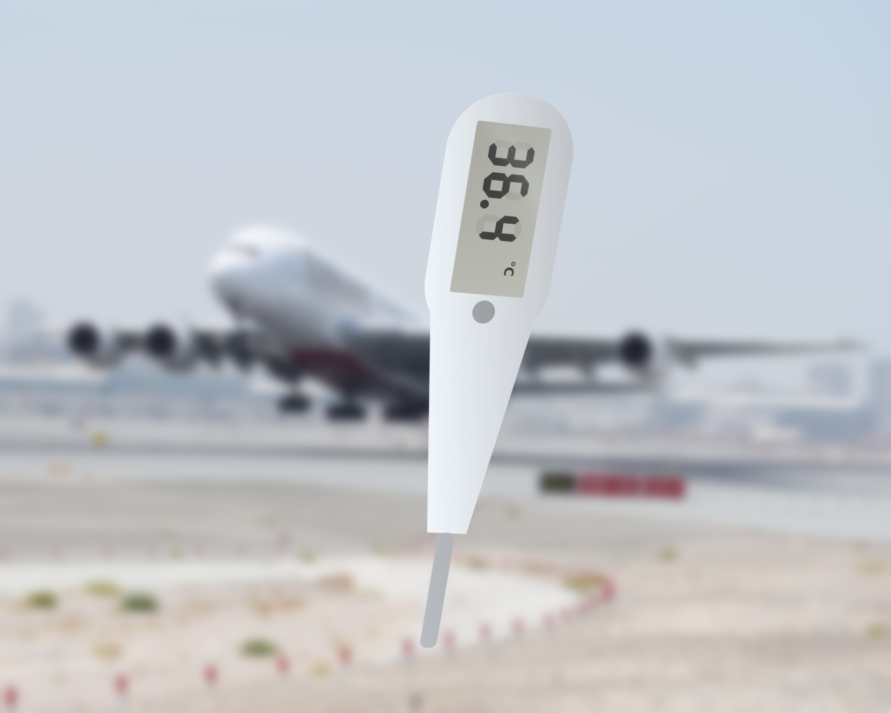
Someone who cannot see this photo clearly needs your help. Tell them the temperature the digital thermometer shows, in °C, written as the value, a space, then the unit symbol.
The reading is 36.4 °C
